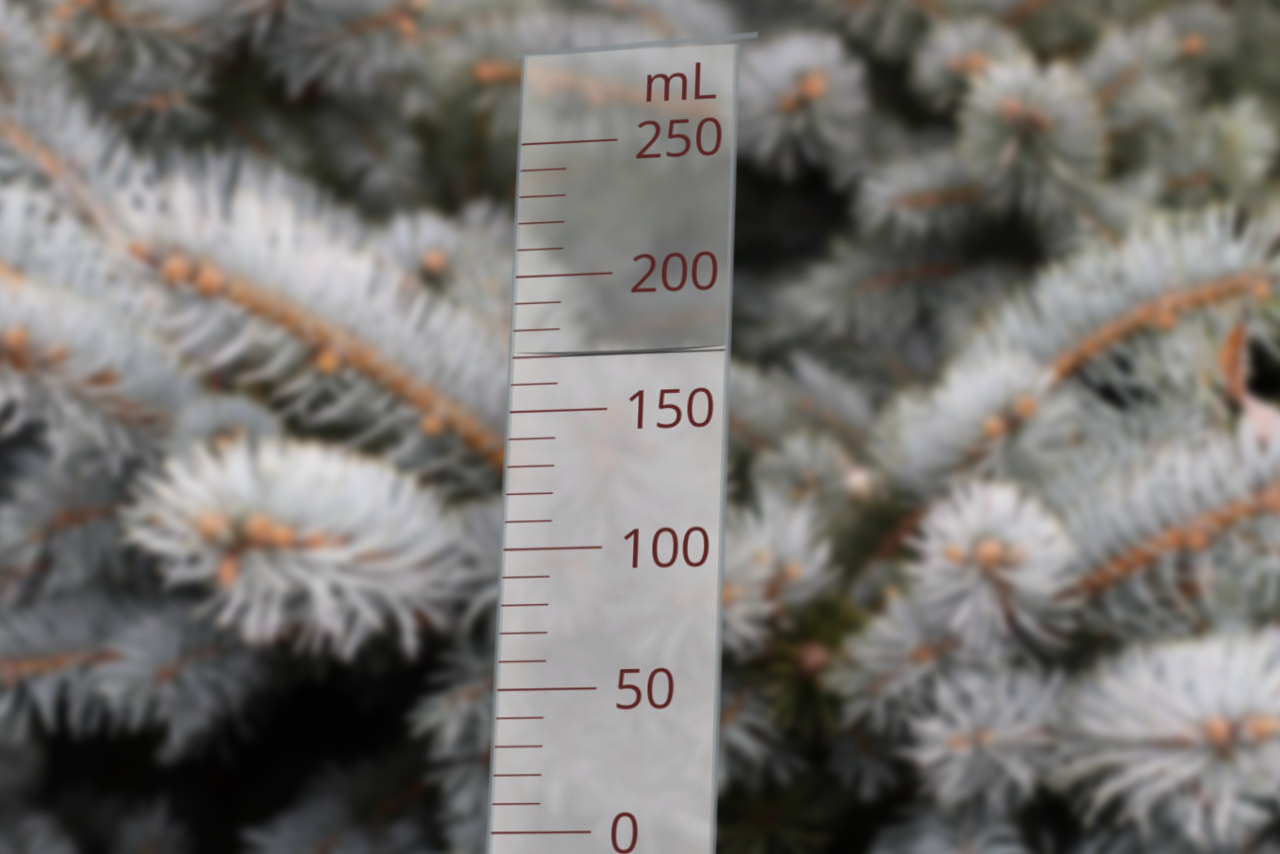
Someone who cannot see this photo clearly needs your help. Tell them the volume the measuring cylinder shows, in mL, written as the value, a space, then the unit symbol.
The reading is 170 mL
